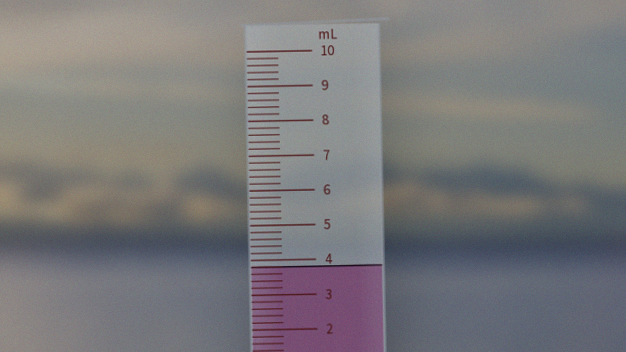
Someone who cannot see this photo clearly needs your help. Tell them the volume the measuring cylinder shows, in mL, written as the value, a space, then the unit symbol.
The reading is 3.8 mL
